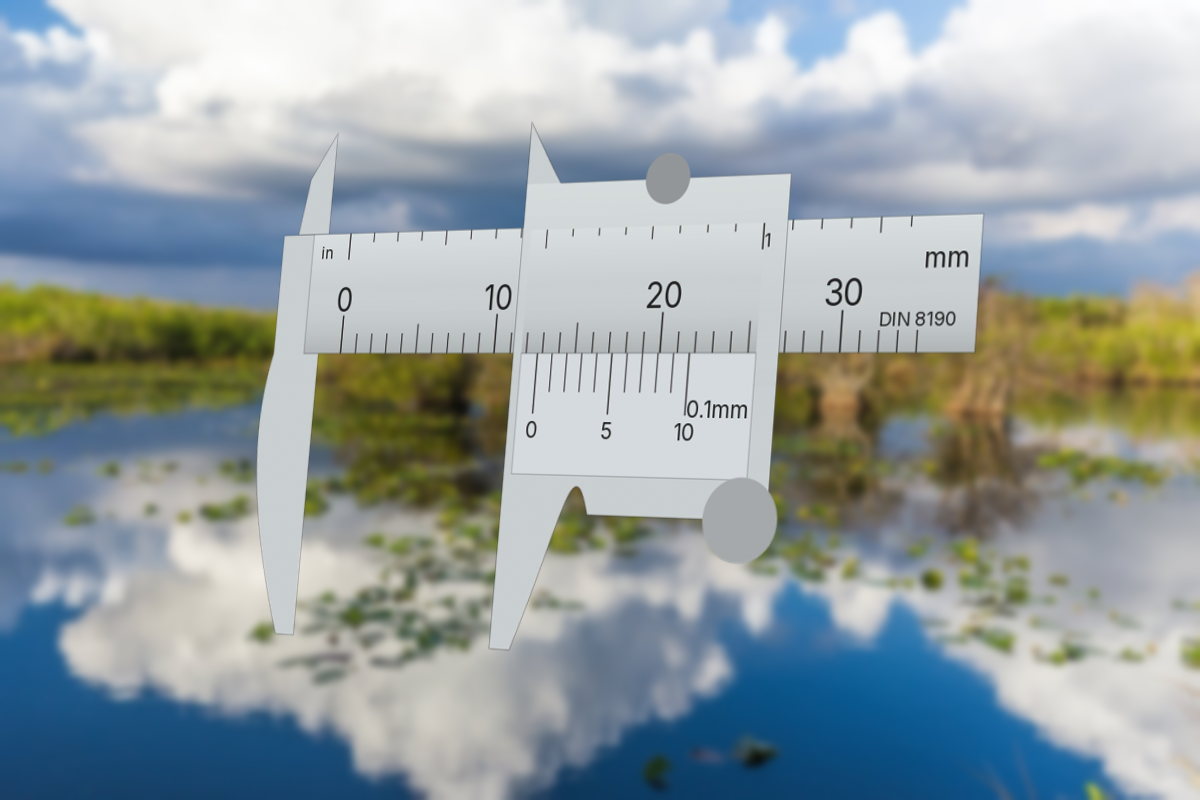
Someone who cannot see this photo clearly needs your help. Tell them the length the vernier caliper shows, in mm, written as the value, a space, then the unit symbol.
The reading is 12.7 mm
